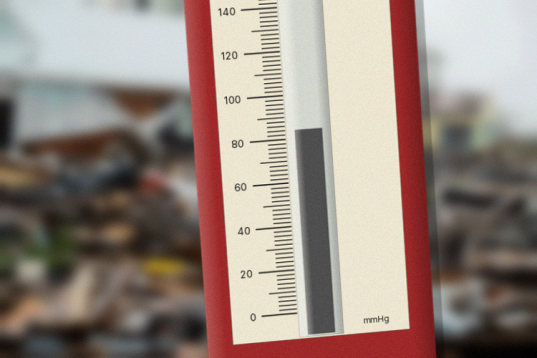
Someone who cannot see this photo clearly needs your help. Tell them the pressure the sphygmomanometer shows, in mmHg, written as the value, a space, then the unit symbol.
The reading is 84 mmHg
